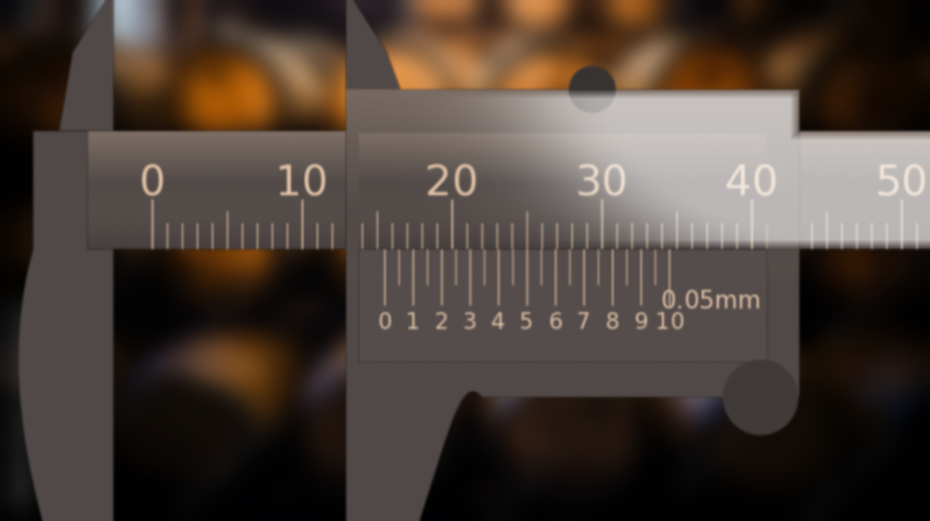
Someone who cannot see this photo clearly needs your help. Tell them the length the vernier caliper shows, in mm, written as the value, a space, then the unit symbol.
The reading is 15.5 mm
